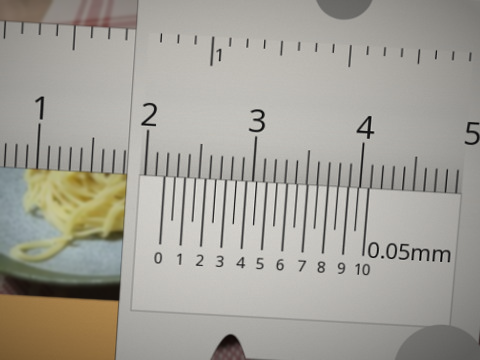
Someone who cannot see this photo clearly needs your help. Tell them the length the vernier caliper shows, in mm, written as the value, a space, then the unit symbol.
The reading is 21.8 mm
